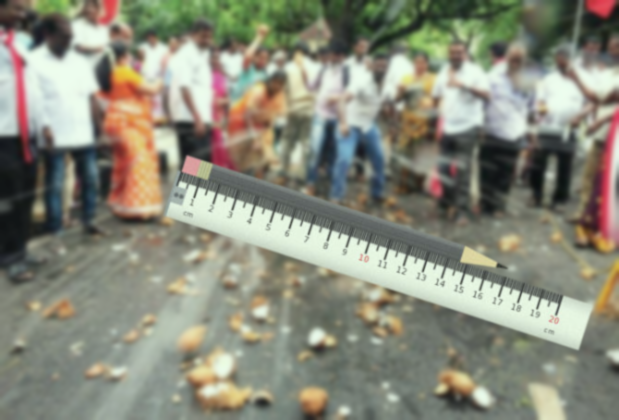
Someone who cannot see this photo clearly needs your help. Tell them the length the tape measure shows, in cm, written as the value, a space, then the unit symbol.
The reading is 17 cm
